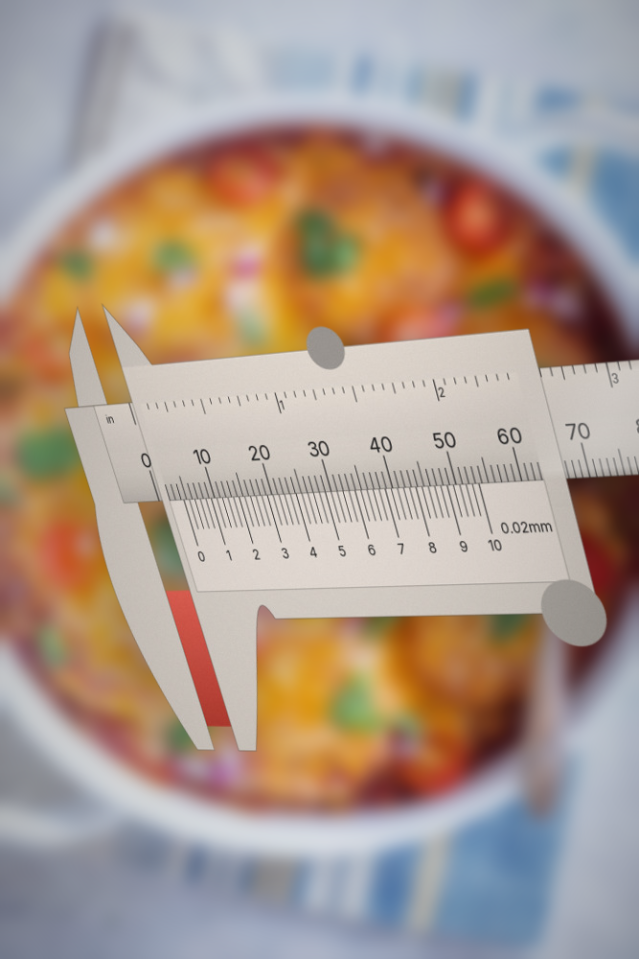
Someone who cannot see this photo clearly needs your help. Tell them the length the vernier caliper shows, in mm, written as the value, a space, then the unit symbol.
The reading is 4.5 mm
